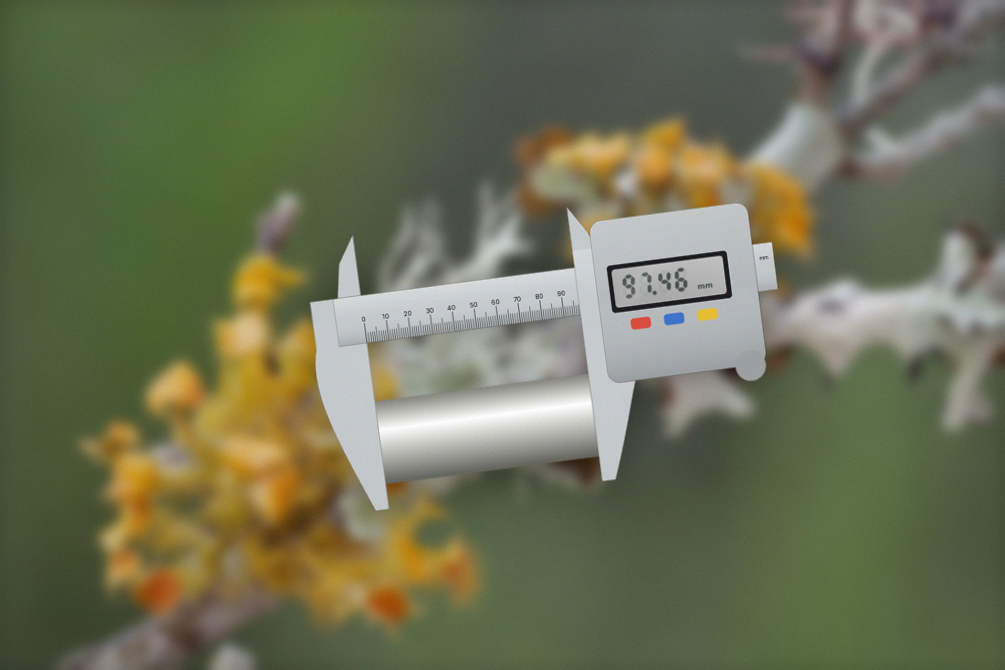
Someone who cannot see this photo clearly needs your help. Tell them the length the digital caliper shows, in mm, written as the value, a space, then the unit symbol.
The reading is 97.46 mm
